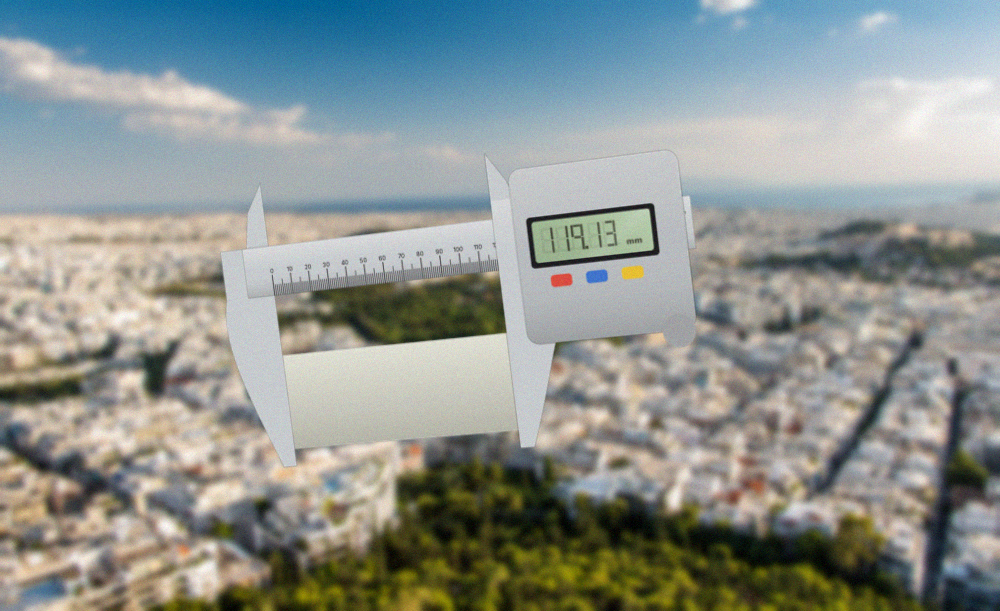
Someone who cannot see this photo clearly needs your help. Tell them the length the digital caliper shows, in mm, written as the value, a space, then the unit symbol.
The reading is 119.13 mm
